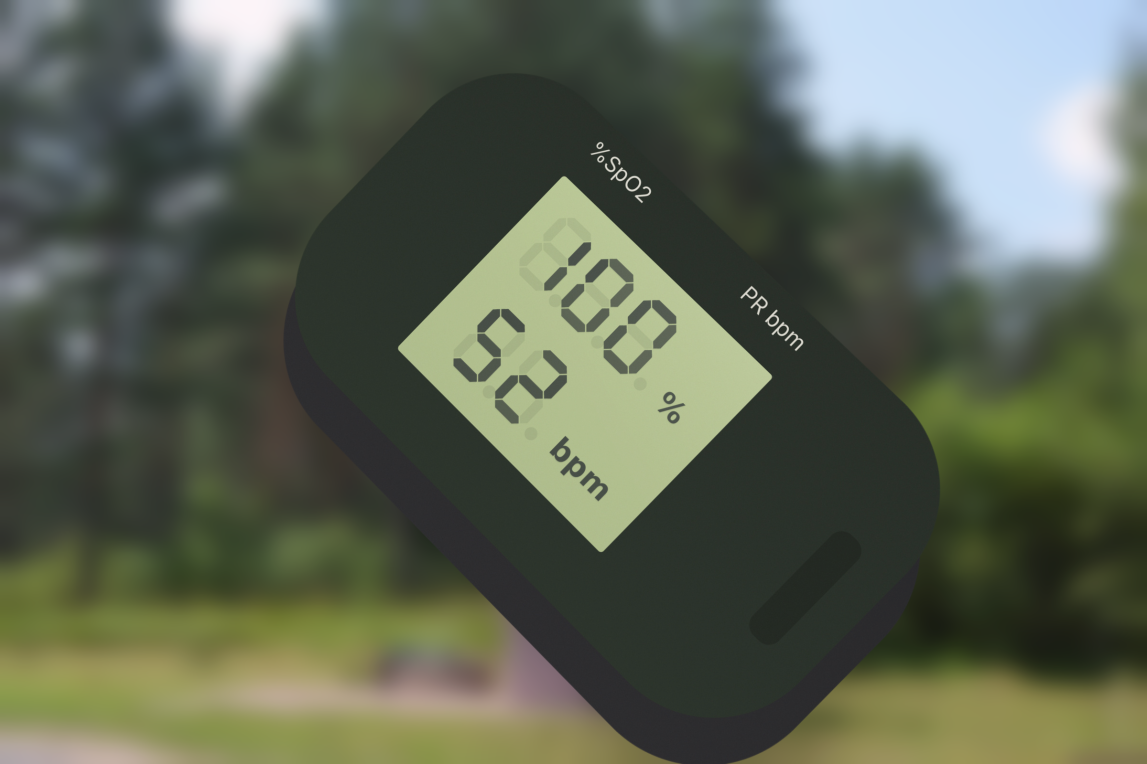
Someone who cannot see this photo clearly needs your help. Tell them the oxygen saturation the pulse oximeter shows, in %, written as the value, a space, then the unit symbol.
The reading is 100 %
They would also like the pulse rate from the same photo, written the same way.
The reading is 52 bpm
